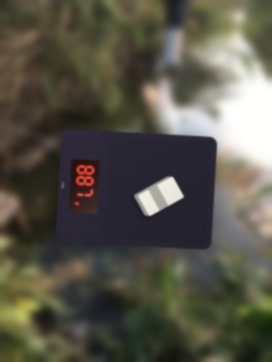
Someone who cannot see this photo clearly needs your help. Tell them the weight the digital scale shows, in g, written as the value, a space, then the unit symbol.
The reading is 887 g
